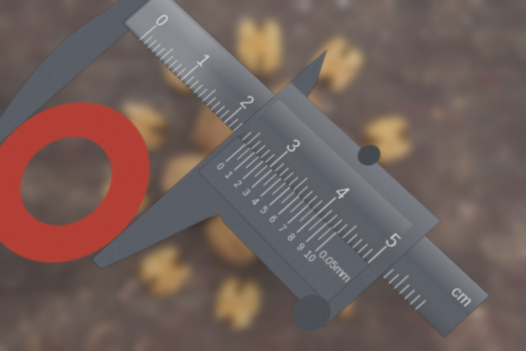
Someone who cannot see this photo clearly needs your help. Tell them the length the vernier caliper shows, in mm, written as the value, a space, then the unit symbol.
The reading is 24.8 mm
